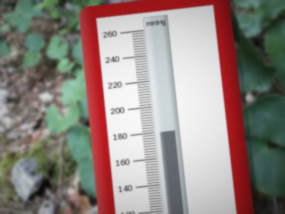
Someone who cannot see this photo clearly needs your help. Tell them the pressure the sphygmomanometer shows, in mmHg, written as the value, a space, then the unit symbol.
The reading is 180 mmHg
